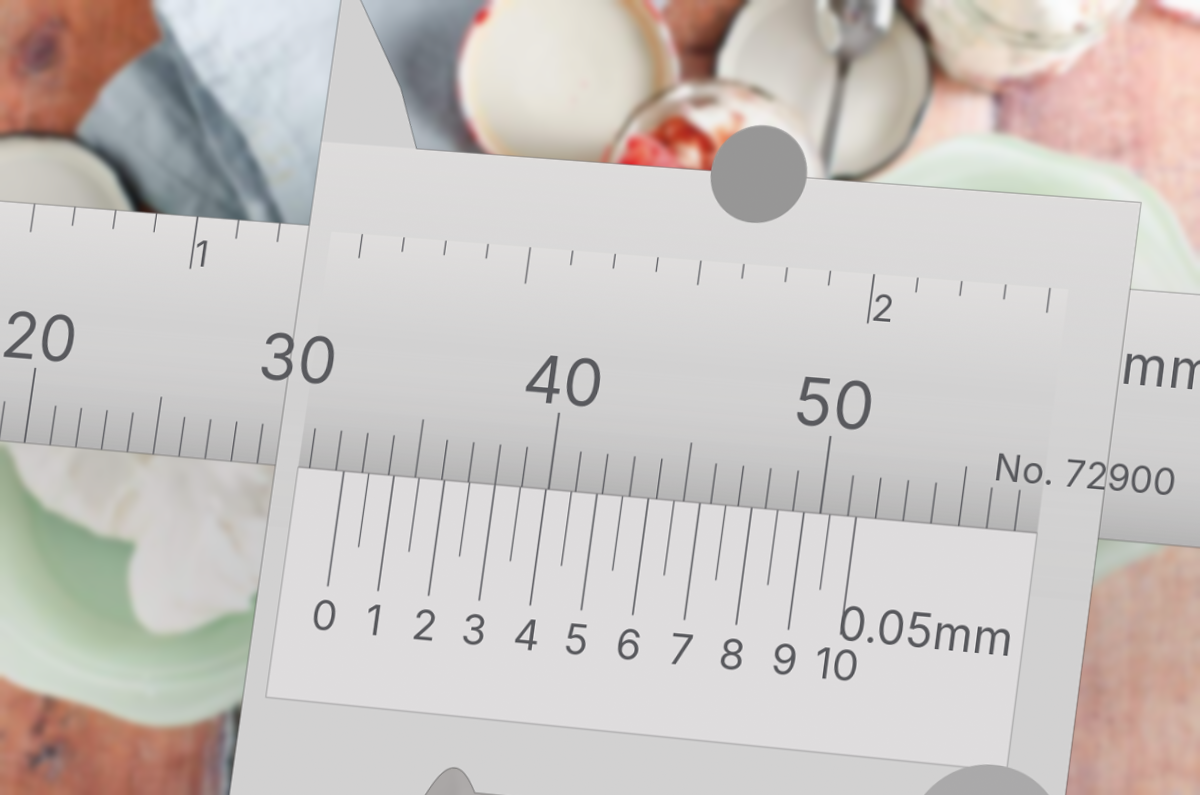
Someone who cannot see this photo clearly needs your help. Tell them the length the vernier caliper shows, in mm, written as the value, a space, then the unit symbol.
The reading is 32.30 mm
